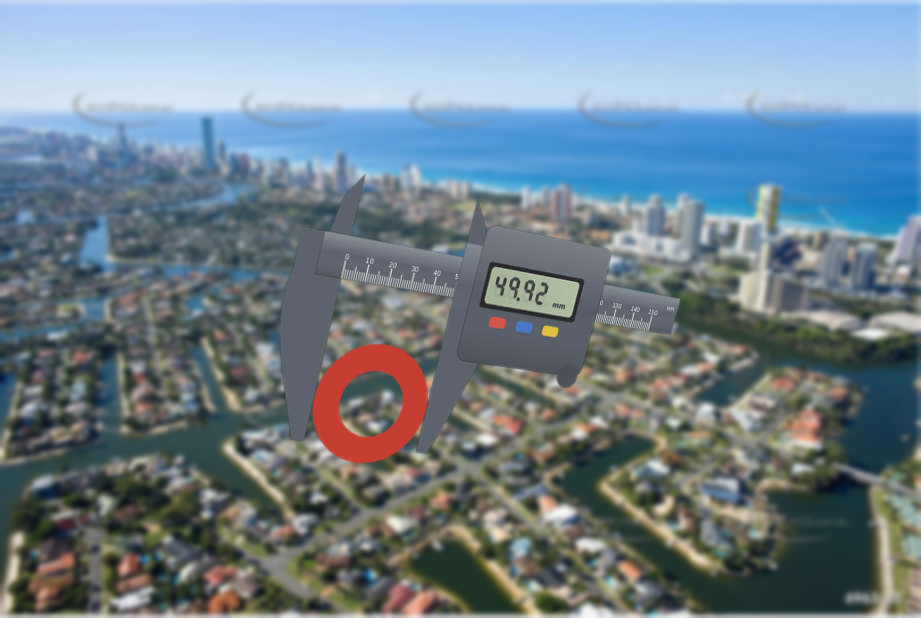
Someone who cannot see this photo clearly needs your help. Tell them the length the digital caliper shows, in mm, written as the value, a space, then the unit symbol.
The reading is 49.92 mm
